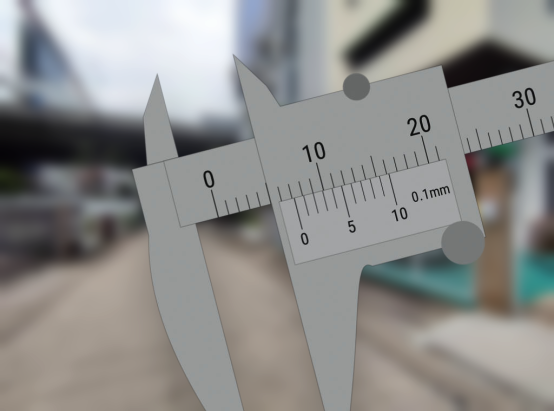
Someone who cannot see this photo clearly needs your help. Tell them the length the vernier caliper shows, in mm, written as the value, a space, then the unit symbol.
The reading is 7.2 mm
